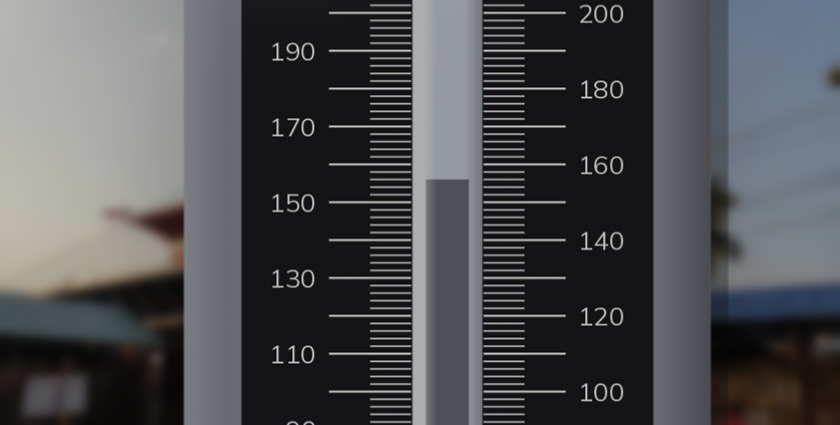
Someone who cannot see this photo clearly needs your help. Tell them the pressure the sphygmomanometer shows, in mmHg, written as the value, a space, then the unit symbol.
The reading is 156 mmHg
